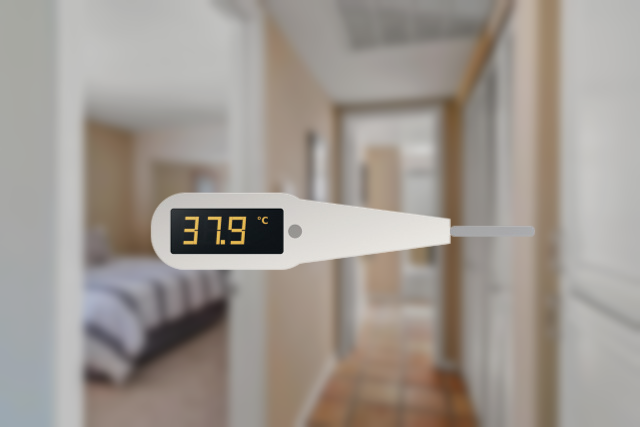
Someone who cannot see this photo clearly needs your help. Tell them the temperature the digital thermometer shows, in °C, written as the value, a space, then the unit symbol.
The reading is 37.9 °C
